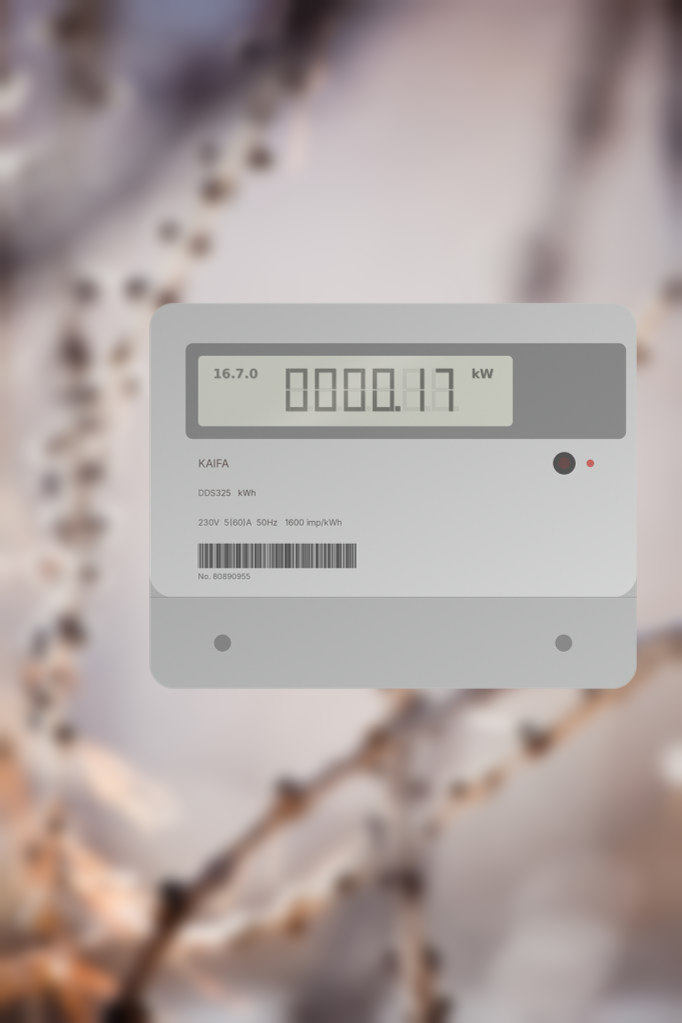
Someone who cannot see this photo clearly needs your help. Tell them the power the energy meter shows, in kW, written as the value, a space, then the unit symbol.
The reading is 0.17 kW
